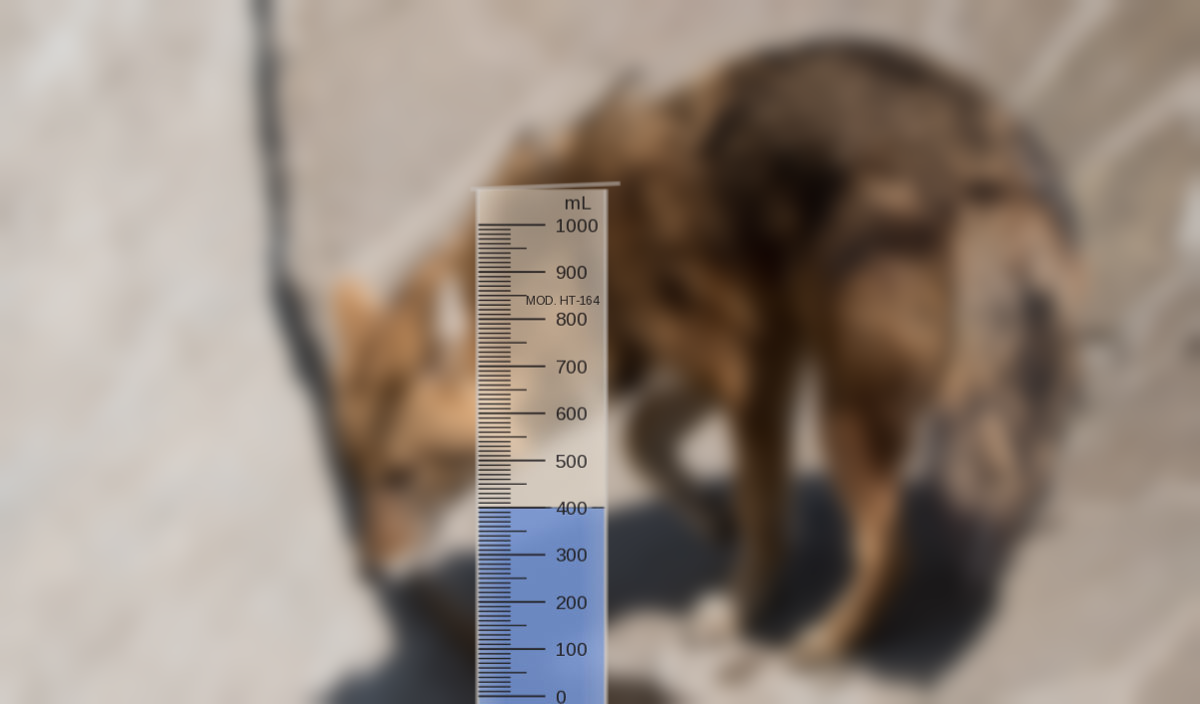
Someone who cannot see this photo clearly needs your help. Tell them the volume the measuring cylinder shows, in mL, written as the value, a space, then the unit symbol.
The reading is 400 mL
